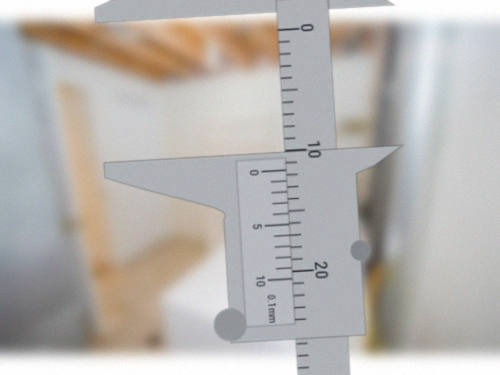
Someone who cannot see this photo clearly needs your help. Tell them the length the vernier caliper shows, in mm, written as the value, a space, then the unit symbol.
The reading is 11.6 mm
